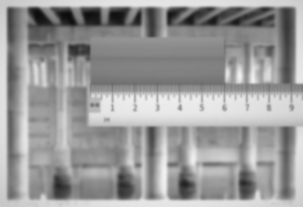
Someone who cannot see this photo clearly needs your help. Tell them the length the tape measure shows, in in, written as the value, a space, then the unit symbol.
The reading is 6 in
